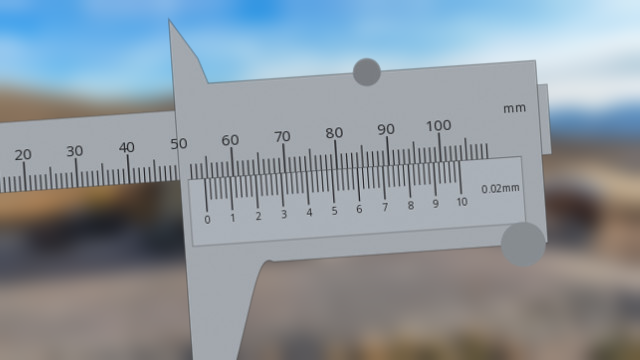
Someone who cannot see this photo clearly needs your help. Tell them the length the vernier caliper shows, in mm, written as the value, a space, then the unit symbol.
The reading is 54.5 mm
